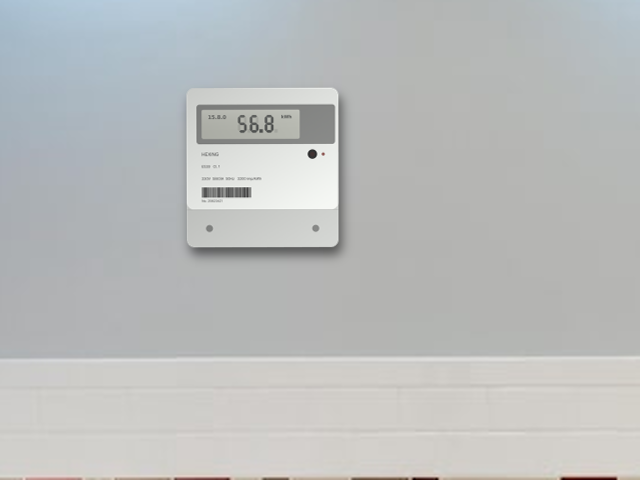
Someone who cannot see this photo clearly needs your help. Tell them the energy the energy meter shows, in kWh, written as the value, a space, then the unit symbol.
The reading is 56.8 kWh
